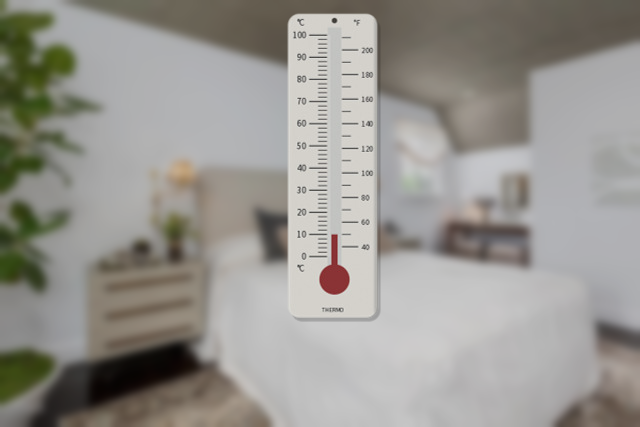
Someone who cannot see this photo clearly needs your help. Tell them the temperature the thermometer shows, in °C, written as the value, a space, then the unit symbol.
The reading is 10 °C
